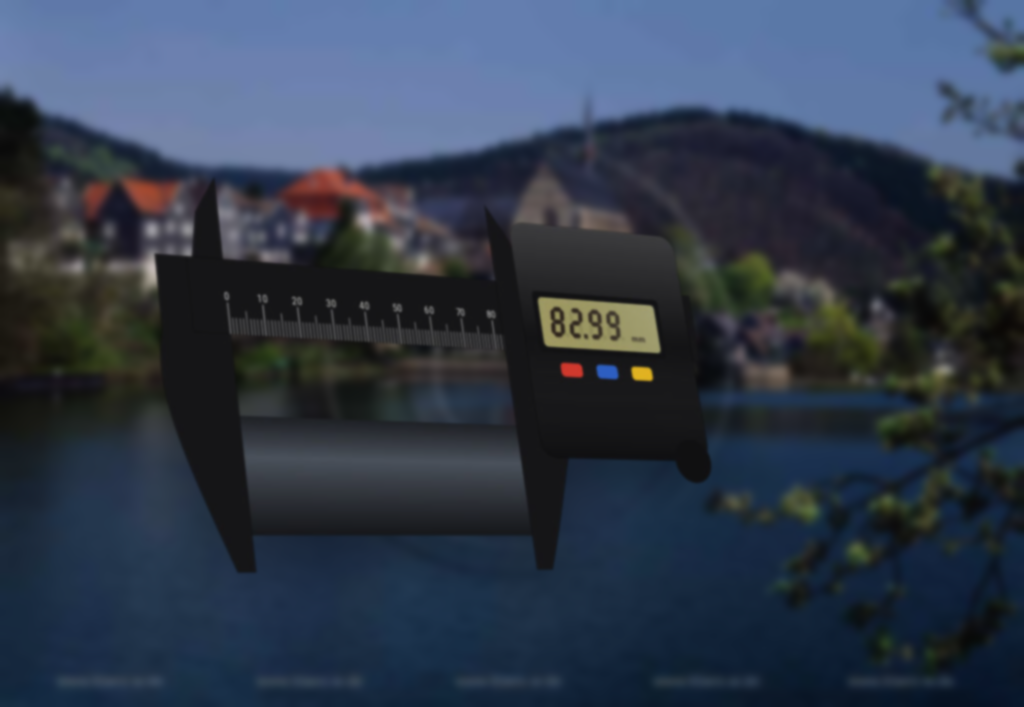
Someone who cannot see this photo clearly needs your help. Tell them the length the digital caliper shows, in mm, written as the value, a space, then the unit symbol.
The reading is 82.99 mm
